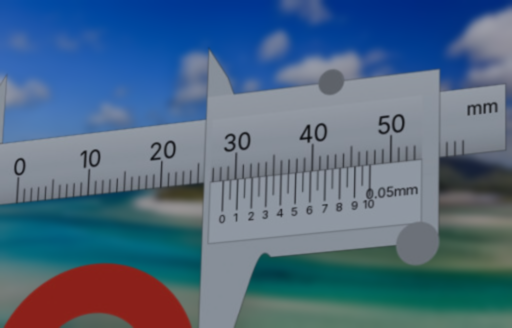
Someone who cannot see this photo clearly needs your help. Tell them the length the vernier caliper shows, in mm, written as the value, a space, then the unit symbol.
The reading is 28.4 mm
